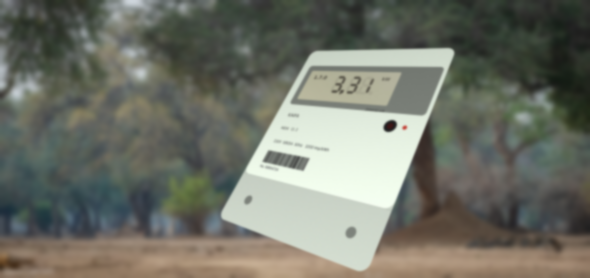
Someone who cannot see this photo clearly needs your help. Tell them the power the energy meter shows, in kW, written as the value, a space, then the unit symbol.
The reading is 3.31 kW
